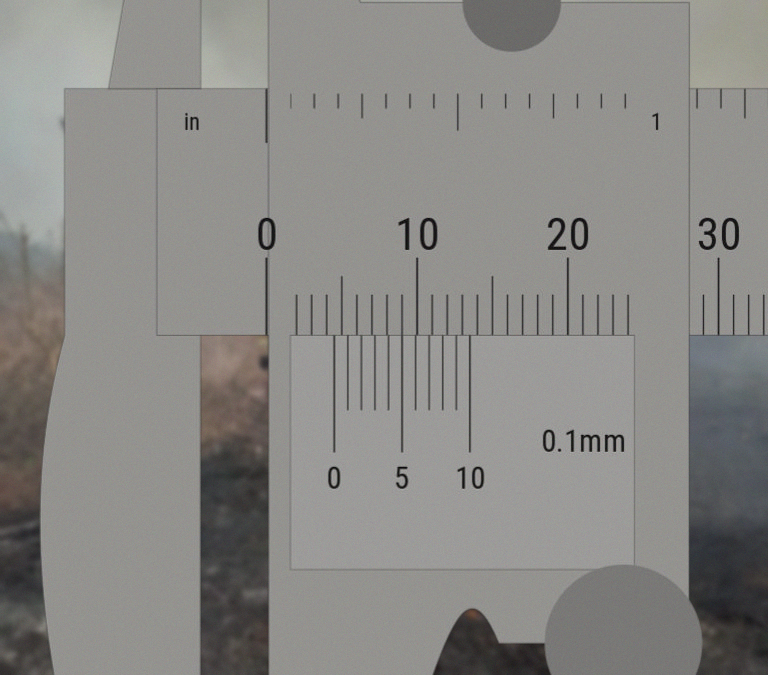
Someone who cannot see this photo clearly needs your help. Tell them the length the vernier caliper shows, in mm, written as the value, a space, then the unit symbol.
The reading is 4.5 mm
